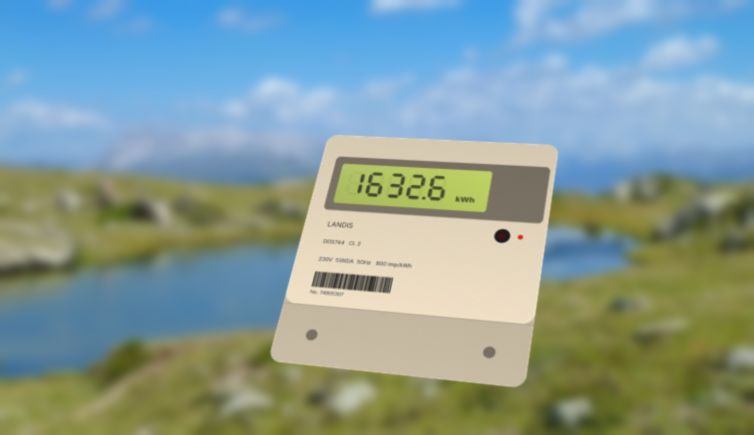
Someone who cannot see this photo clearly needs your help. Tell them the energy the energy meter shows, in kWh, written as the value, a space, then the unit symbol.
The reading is 1632.6 kWh
